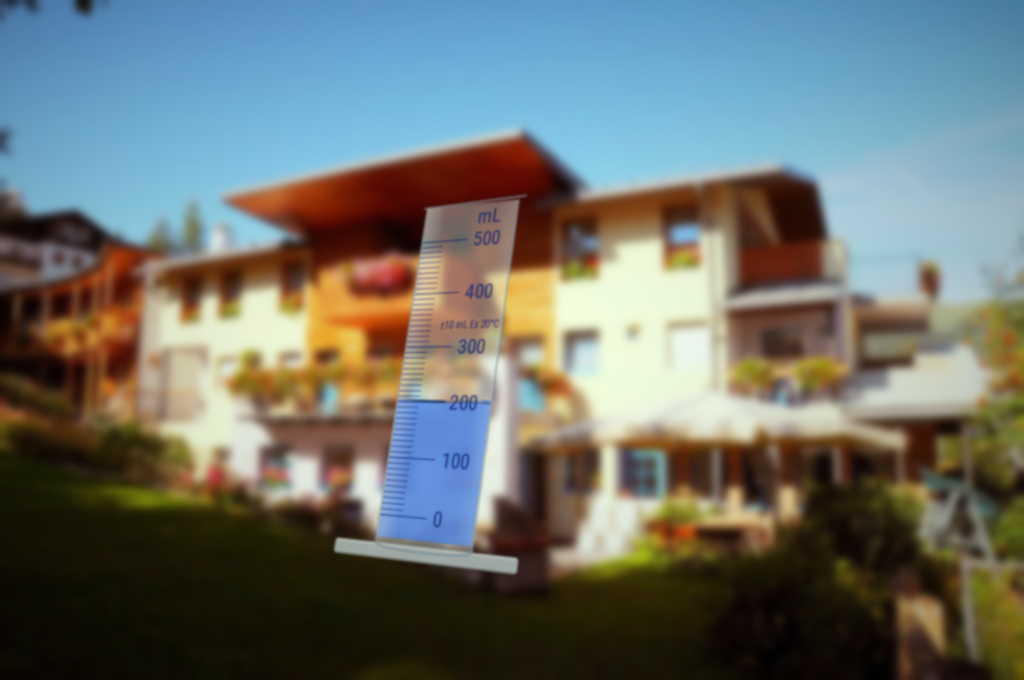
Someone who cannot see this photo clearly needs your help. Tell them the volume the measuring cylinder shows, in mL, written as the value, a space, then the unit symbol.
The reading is 200 mL
